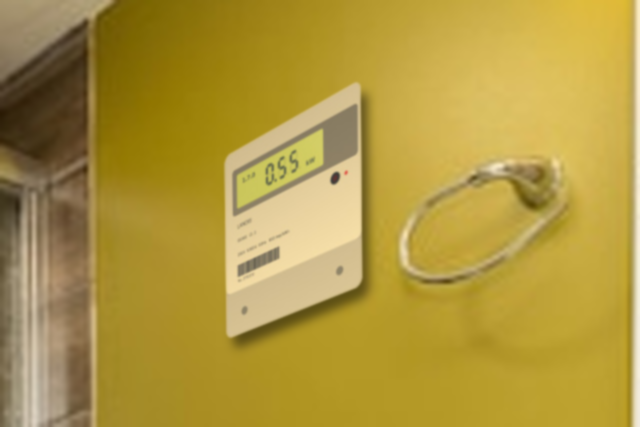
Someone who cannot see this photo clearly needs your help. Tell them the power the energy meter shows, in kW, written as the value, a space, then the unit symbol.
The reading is 0.55 kW
